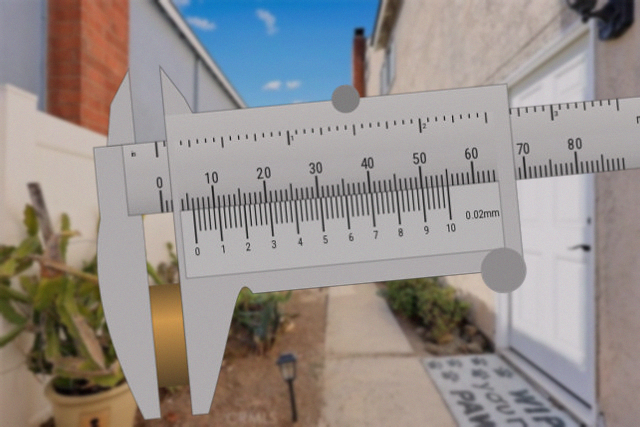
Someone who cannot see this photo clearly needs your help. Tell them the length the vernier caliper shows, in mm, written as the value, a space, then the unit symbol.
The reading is 6.0 mm
